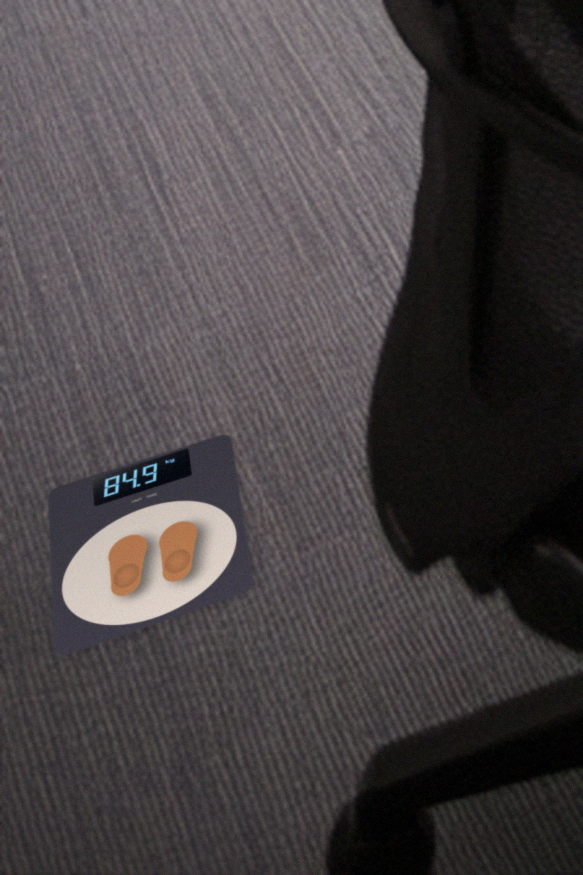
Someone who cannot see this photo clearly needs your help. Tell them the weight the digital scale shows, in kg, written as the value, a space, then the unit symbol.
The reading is 84.9 kg
